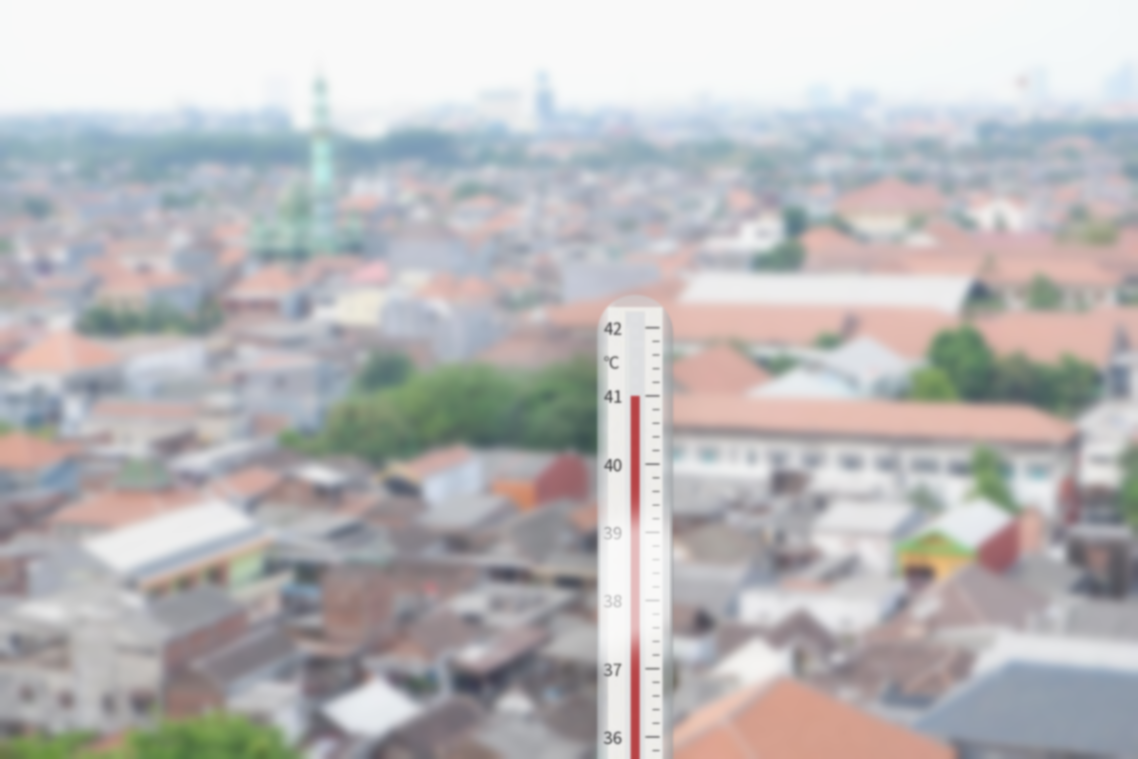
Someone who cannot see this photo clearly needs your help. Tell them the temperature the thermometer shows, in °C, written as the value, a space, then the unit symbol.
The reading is 41 °C
